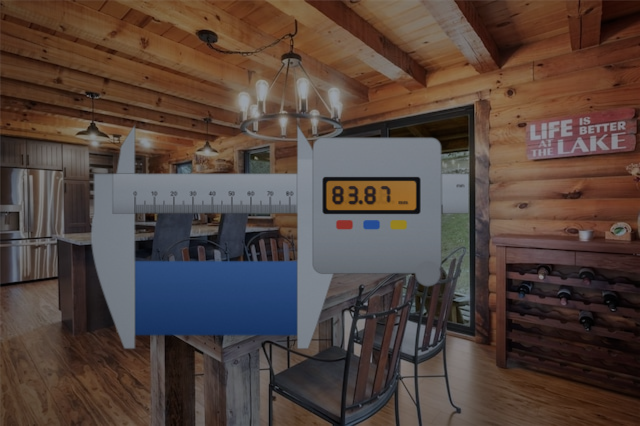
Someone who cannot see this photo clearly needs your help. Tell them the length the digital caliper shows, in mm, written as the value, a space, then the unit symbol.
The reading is 83.87 mm
